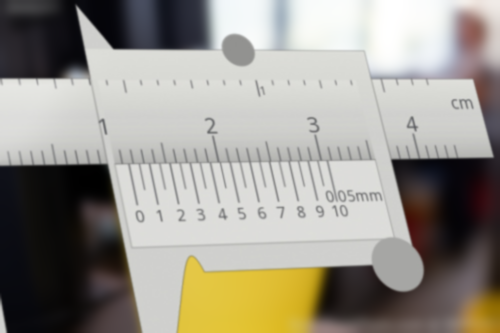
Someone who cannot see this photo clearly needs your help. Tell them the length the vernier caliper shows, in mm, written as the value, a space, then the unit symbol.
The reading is 11.6 mm
